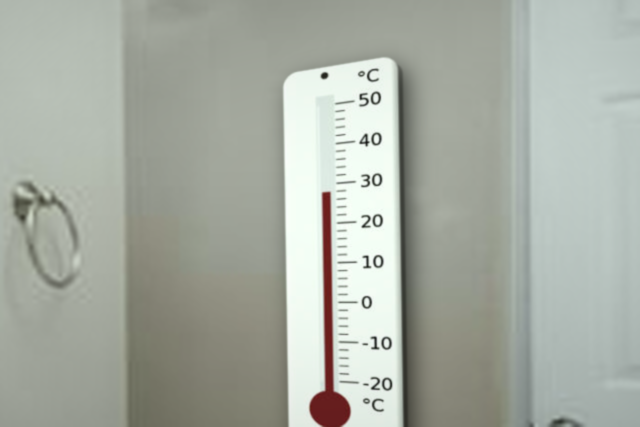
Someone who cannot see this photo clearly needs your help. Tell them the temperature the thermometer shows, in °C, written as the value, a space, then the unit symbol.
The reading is 28 °C
